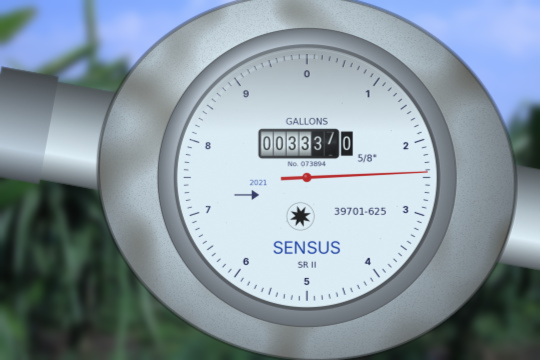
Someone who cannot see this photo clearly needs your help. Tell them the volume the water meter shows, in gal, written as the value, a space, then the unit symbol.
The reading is 33372.4 gal
